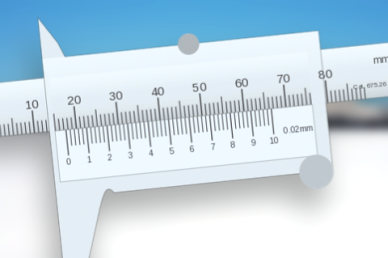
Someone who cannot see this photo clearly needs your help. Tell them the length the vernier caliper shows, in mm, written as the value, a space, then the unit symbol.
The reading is 17.5 mm
